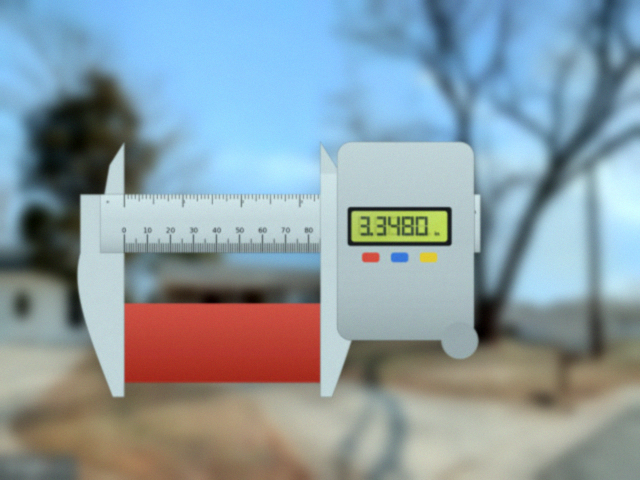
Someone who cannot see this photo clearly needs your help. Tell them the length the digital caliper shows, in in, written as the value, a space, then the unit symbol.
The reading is 3.3480 in
